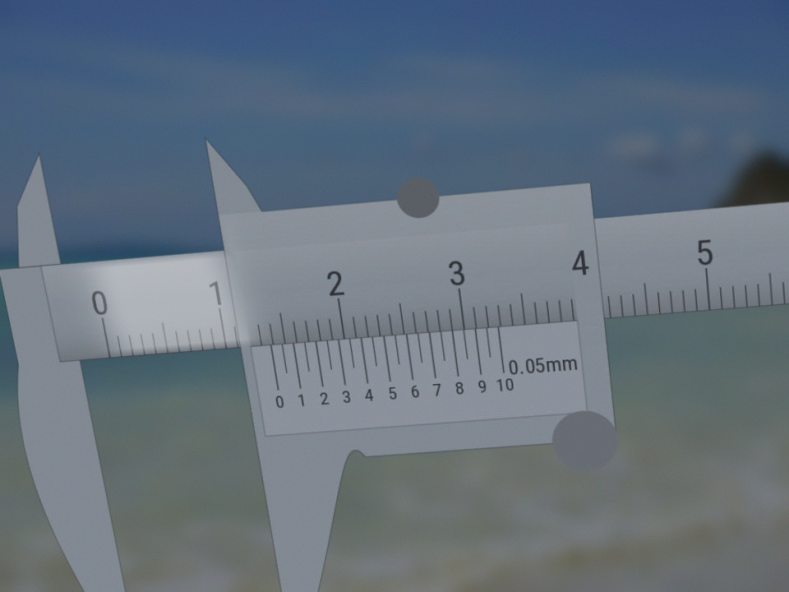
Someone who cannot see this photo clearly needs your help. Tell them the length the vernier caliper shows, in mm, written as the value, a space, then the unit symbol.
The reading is 13.8 mm
